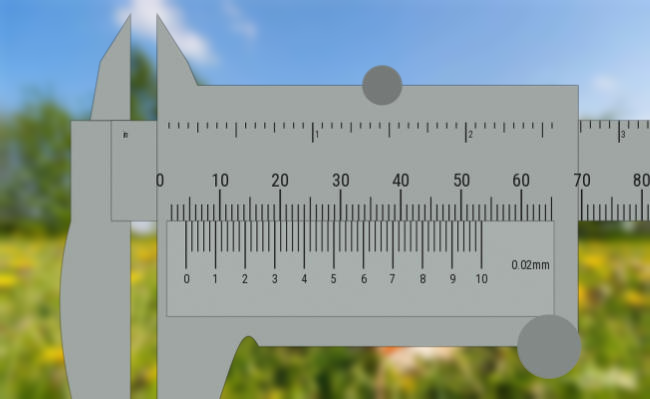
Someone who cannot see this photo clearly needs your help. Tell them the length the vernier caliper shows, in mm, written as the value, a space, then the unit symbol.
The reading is 4.4 mm
